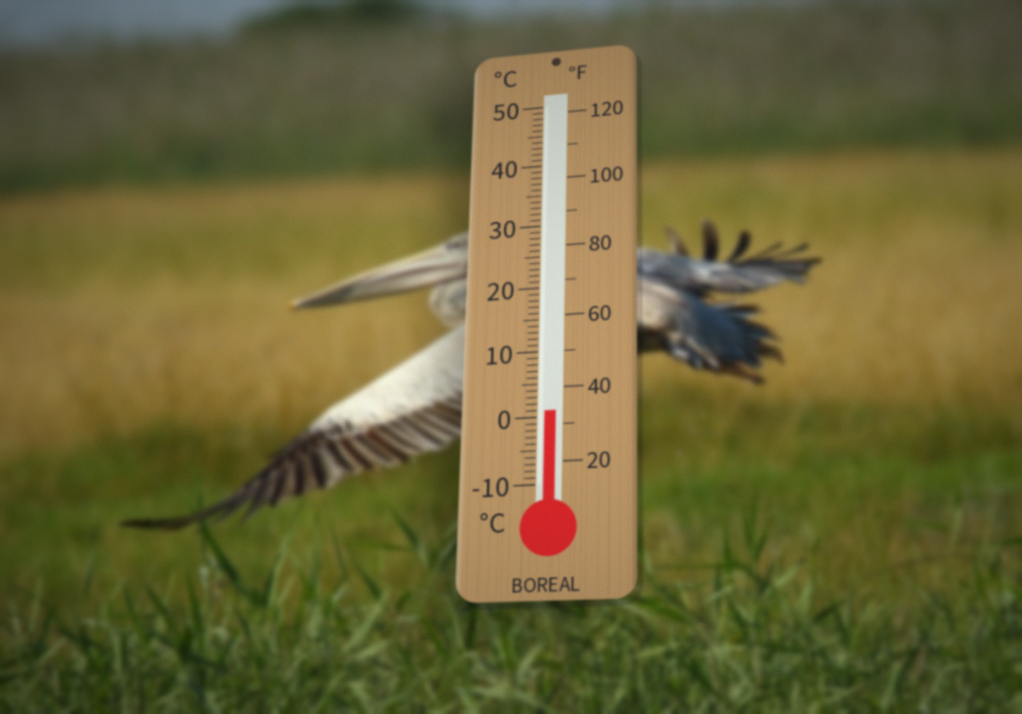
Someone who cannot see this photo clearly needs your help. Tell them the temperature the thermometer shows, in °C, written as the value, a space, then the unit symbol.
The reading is 1 °C
